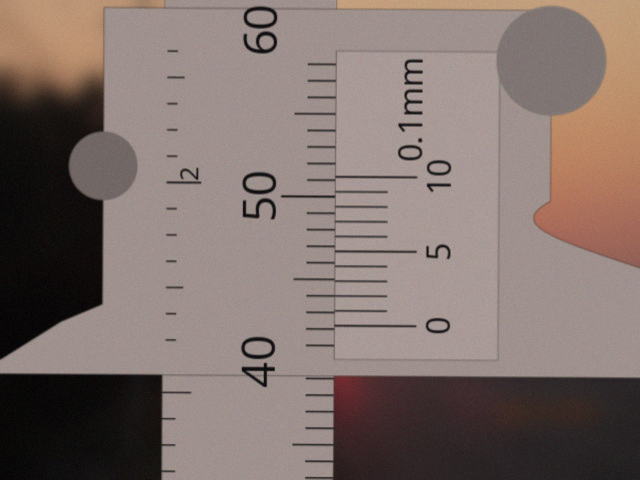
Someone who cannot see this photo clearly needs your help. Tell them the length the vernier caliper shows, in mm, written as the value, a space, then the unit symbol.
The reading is 42.2 mm
